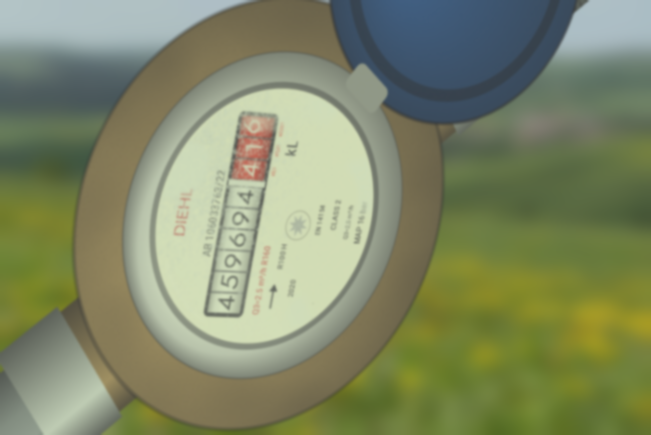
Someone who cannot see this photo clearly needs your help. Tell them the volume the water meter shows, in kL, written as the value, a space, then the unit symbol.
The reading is 459694.416 kL
